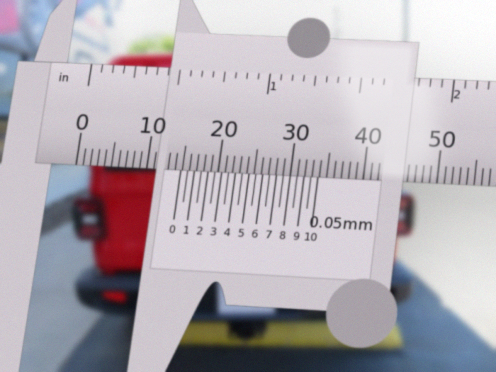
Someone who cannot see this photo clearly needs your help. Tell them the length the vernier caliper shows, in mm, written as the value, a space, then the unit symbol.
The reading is 14.8 mm
